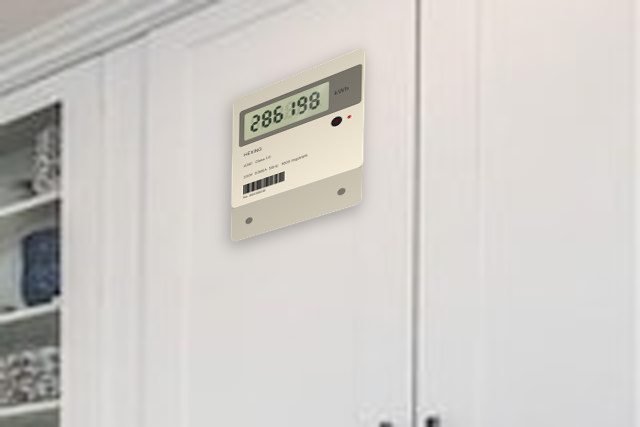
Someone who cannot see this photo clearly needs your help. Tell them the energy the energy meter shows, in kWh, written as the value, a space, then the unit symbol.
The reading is 286198 kWh
